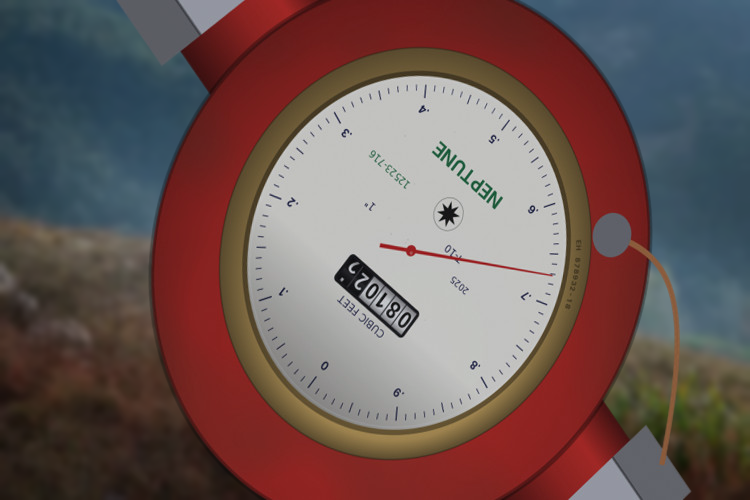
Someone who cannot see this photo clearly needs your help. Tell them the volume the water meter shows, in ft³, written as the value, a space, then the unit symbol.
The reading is 81021.67 ft³
